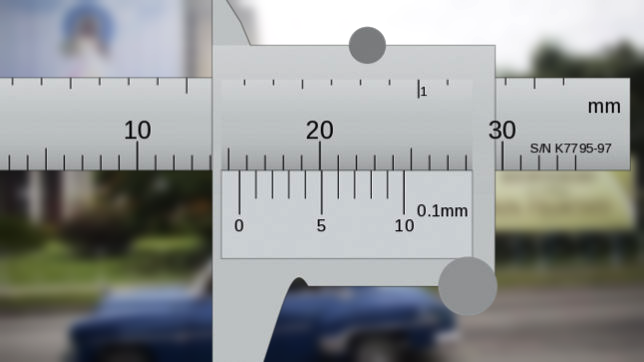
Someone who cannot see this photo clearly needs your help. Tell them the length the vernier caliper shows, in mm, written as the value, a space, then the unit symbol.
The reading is 15.6 mm
